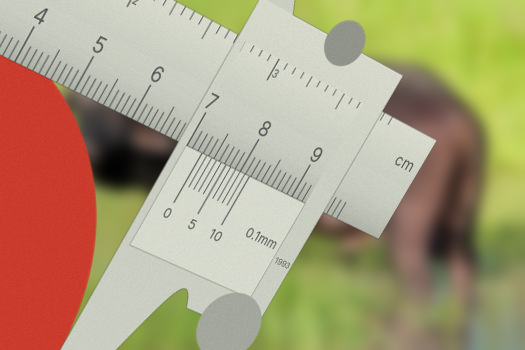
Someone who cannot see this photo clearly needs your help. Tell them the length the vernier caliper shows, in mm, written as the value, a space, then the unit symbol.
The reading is 72.8 mm
